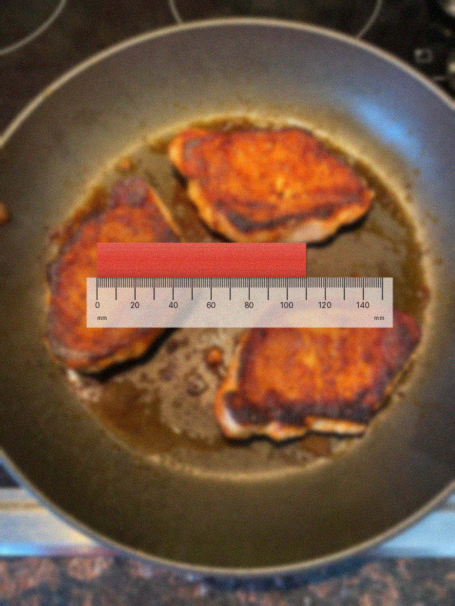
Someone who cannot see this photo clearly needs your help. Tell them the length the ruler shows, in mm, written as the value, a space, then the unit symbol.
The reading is 110 mm
